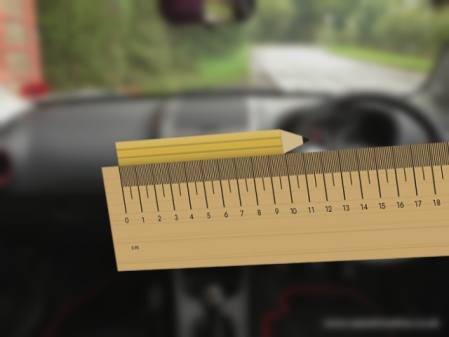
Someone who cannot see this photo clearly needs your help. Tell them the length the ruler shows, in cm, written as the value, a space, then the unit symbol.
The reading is 11.5 cm
